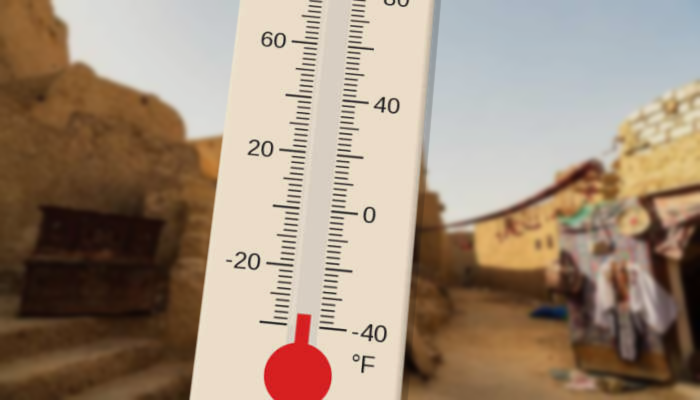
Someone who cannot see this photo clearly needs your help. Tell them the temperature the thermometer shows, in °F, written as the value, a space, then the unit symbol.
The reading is -36 °F
